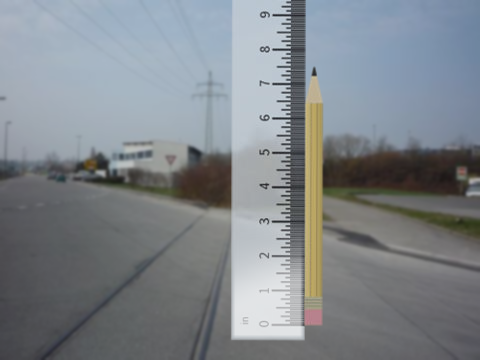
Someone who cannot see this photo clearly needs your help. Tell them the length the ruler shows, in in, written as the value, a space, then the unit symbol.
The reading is 7.5 in
